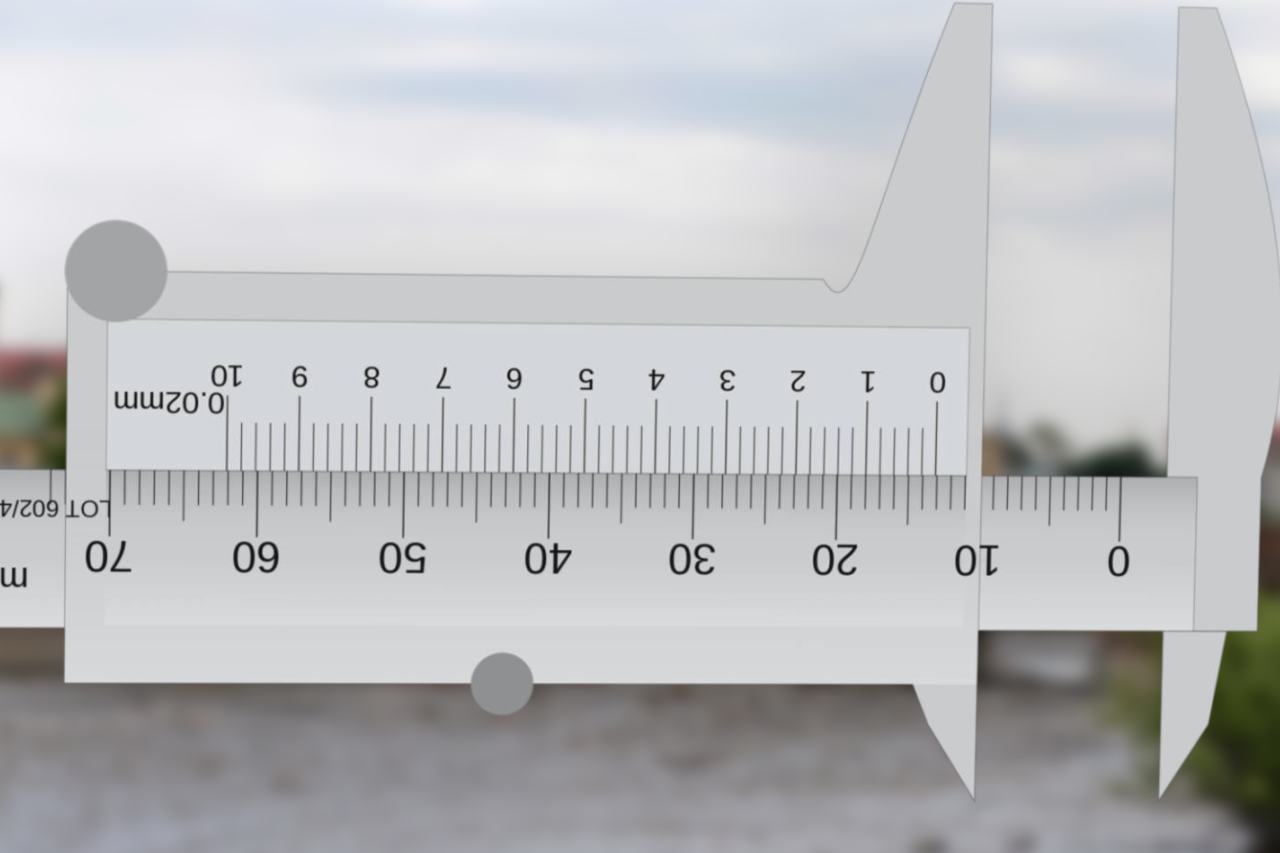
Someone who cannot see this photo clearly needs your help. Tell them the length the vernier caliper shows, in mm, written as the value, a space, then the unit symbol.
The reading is 13.1 mm
